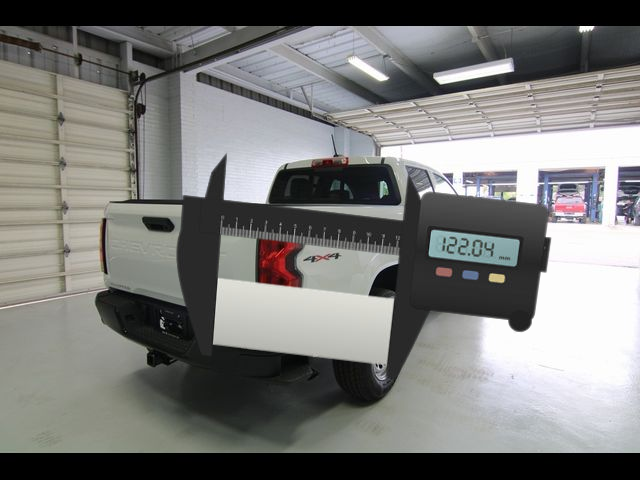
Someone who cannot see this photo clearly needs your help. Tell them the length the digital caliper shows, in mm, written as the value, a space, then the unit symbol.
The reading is 122.04 mm
